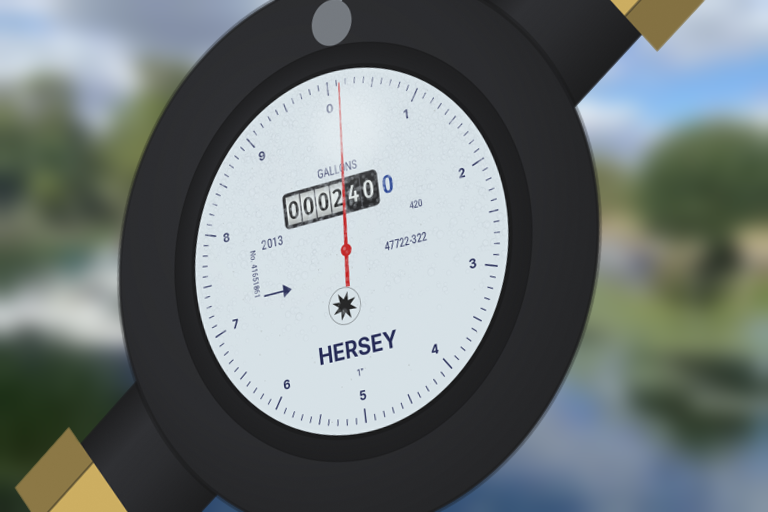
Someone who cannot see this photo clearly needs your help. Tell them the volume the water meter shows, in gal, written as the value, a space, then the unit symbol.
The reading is 2400.1 gal
